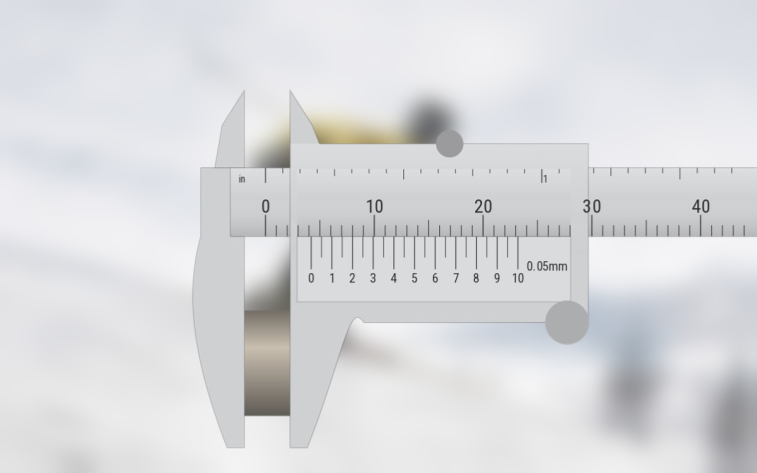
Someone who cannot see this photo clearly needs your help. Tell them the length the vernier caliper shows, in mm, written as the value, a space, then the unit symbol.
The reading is 4.2 mm
